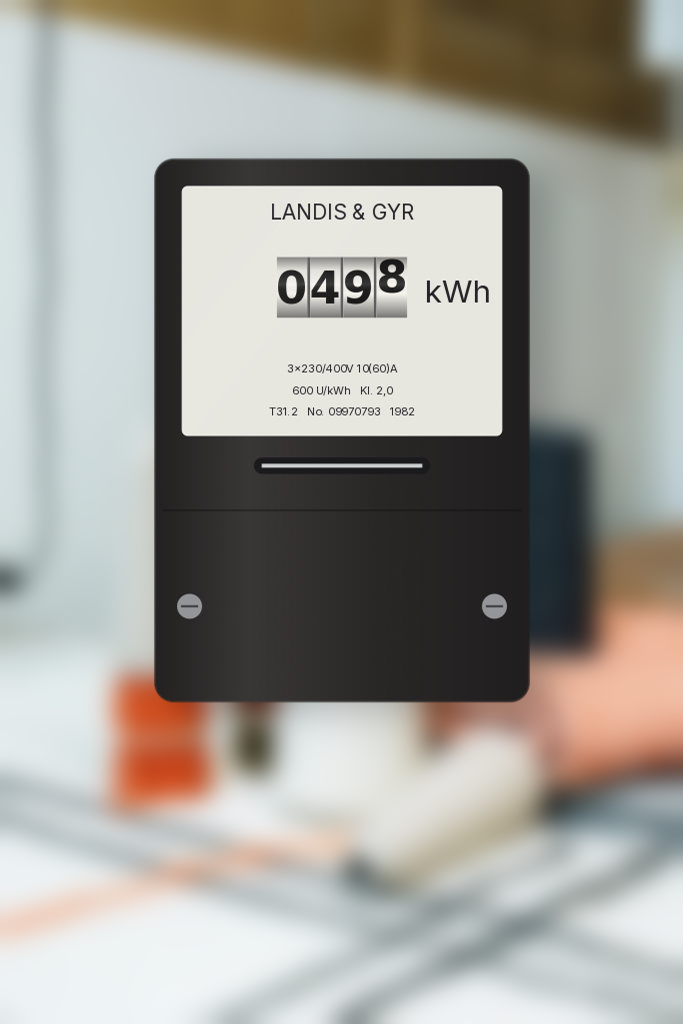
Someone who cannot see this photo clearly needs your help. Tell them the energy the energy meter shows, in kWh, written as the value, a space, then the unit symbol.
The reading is 498 kWh
